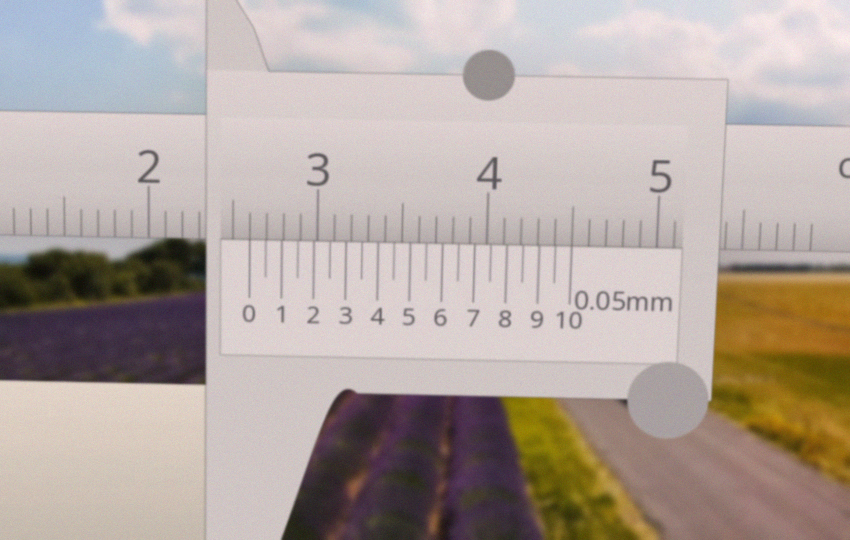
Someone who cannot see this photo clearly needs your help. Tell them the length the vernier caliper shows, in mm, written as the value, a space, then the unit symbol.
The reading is 26.0 mm
